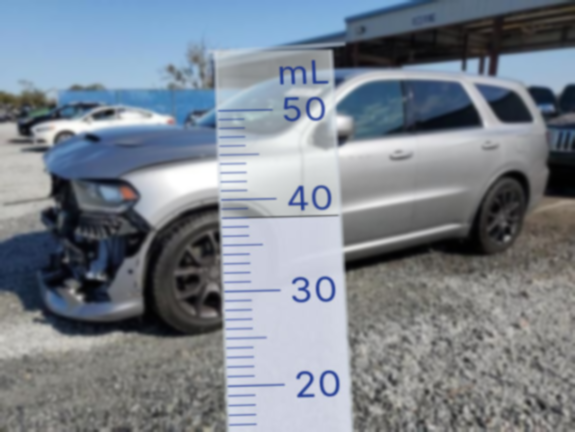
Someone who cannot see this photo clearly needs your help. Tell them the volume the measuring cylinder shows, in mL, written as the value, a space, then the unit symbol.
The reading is 38 mL
